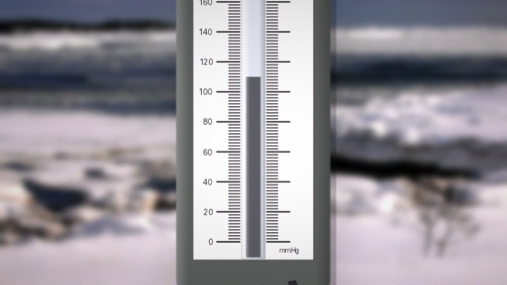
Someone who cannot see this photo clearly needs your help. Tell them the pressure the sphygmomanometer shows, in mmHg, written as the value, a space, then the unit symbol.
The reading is 110 mmHg
